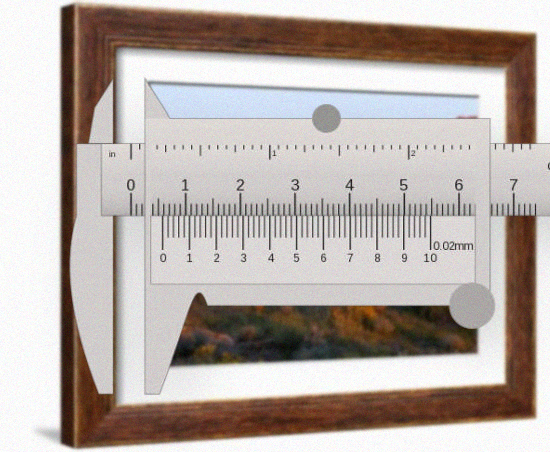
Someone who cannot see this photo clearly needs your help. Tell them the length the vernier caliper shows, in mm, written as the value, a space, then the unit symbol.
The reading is 5.8 mm
